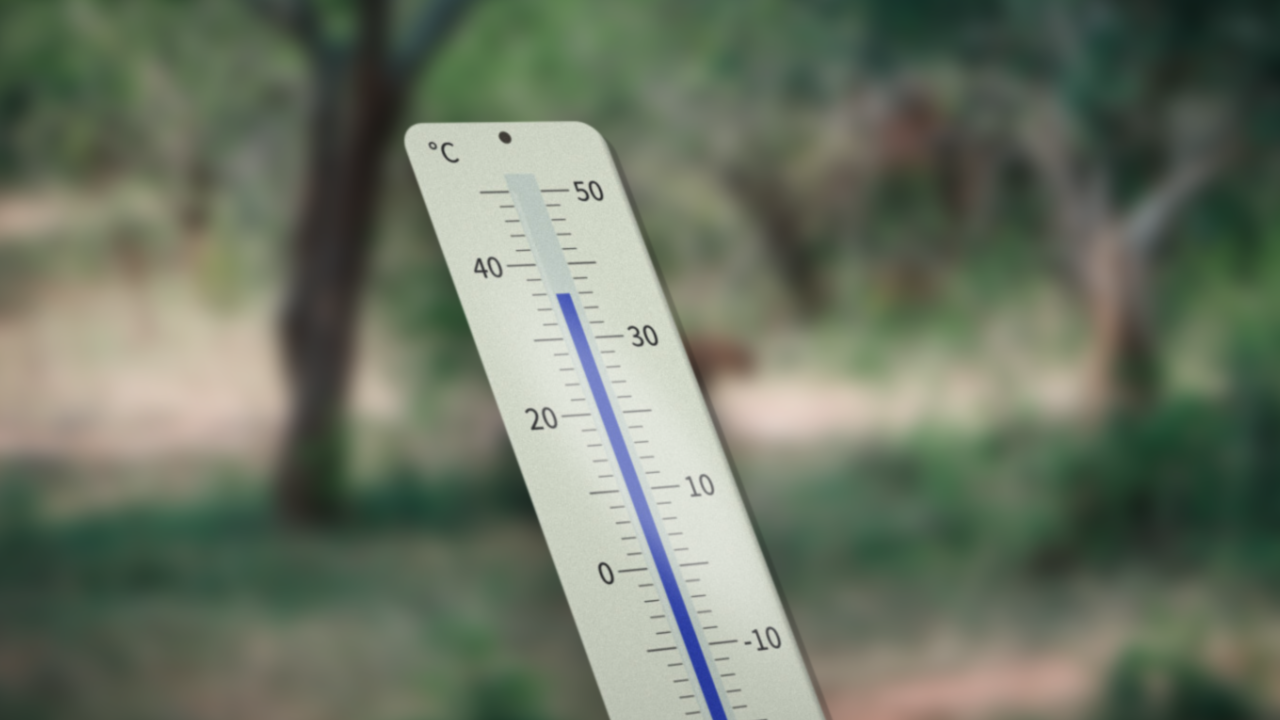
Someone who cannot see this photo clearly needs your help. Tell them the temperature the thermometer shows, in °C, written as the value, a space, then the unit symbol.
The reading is 36 °C
